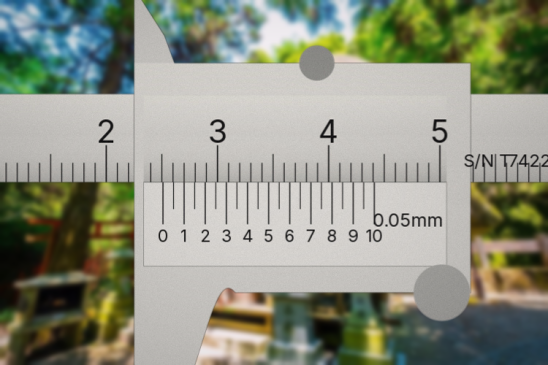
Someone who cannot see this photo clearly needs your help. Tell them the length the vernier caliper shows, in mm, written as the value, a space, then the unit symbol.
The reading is 25.1 mm
